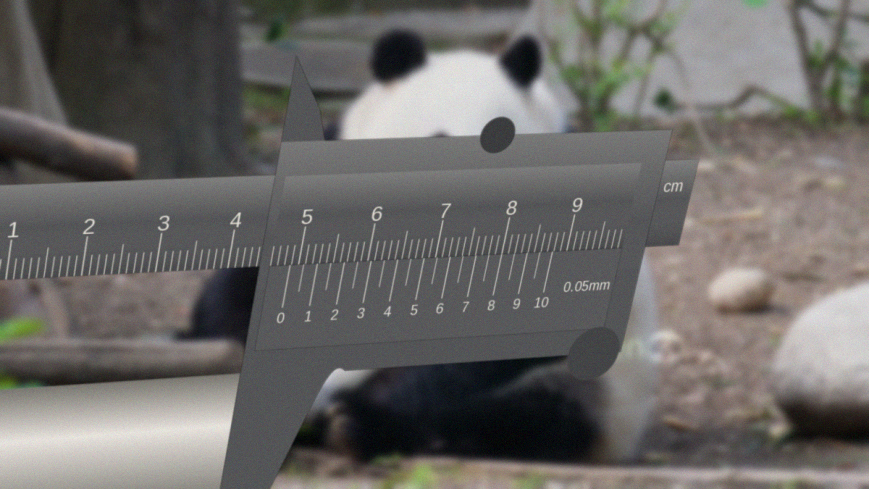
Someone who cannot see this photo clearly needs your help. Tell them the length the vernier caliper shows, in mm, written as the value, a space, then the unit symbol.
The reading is 48.8 mm
